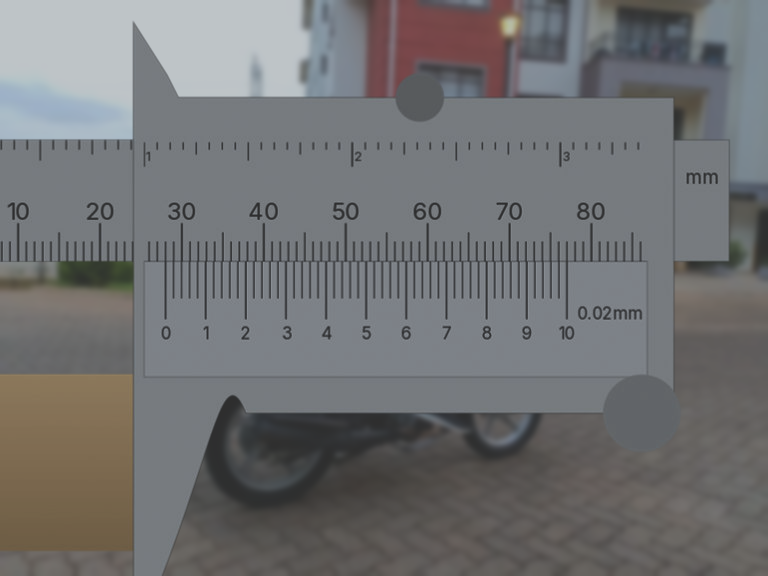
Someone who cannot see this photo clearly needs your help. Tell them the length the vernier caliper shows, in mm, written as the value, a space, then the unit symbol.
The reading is 28.0 mm
